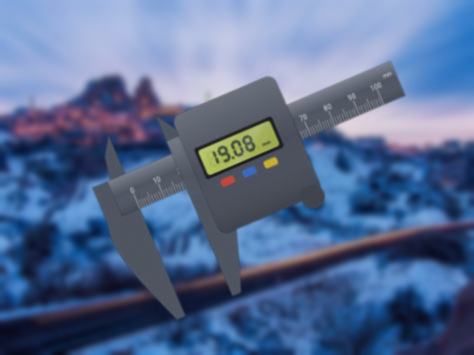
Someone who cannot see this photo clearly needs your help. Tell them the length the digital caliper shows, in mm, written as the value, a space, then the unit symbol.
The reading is 19.08 mm
